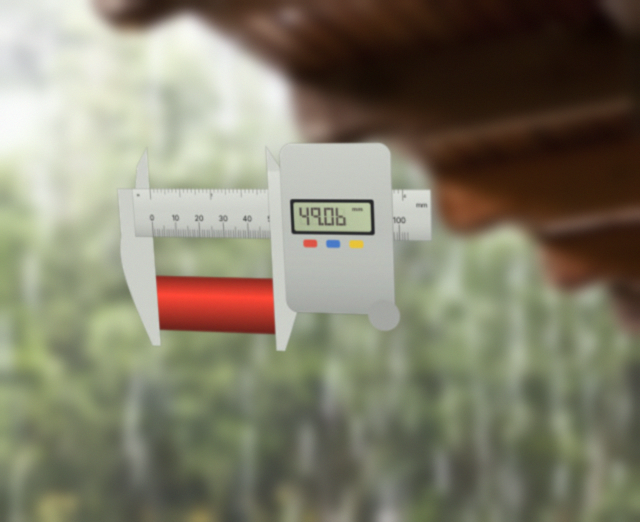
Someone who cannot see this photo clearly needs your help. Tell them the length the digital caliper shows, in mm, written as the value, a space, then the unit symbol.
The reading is 49.06 mm
